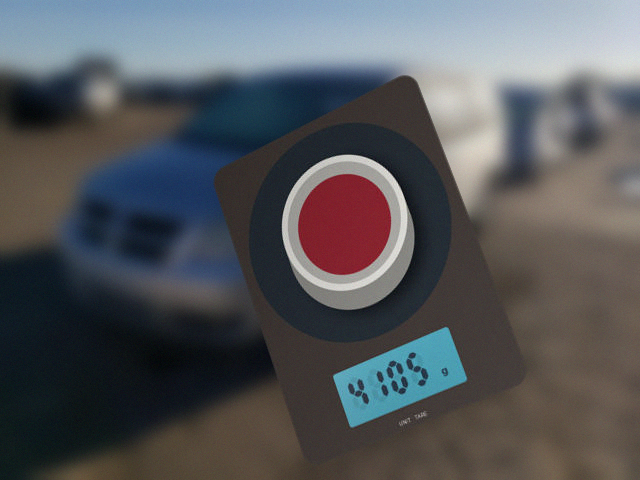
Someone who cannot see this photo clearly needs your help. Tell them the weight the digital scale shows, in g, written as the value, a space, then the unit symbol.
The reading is 4105 g
